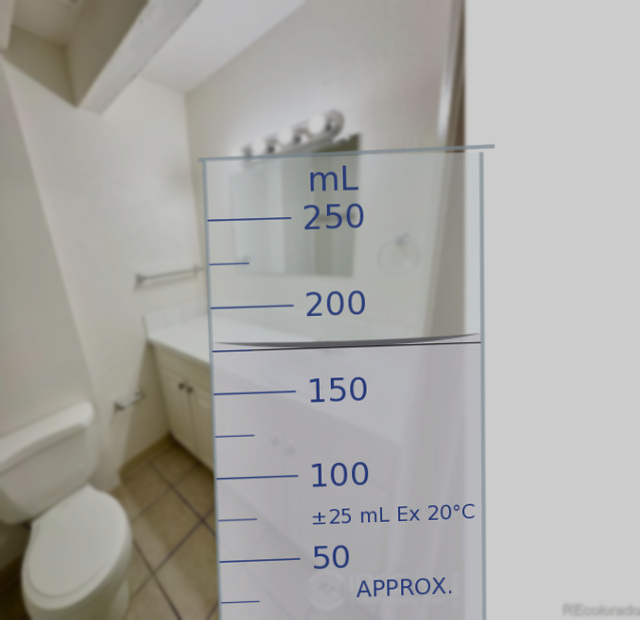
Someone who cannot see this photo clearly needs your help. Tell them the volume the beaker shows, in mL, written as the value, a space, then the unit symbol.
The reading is 175 mL
